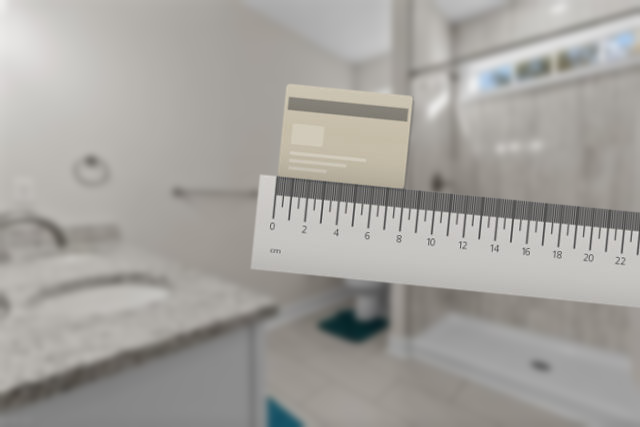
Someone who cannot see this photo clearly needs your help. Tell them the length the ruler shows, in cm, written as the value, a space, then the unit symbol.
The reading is 8 cm
